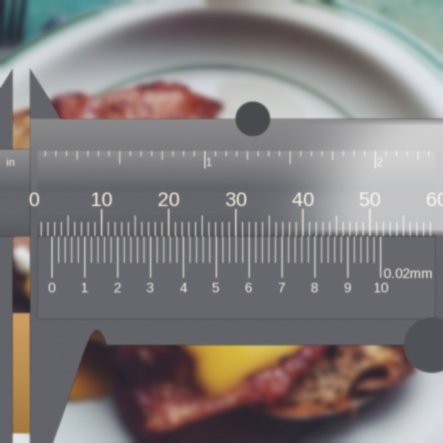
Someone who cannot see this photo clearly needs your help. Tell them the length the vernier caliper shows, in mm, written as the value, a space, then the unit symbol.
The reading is 2.6 mm
